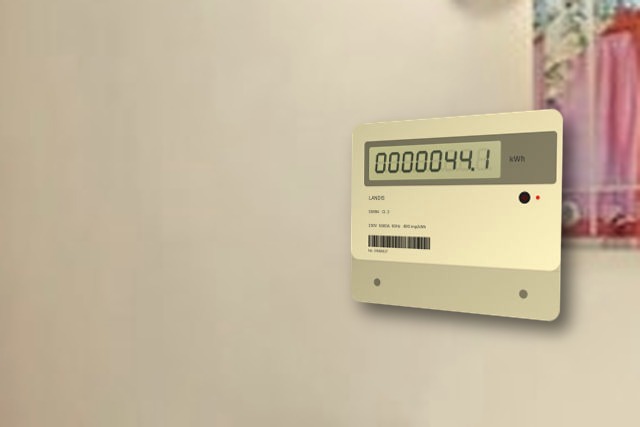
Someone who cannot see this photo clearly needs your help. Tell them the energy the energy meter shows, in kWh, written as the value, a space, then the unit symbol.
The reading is 44.1 kWh
